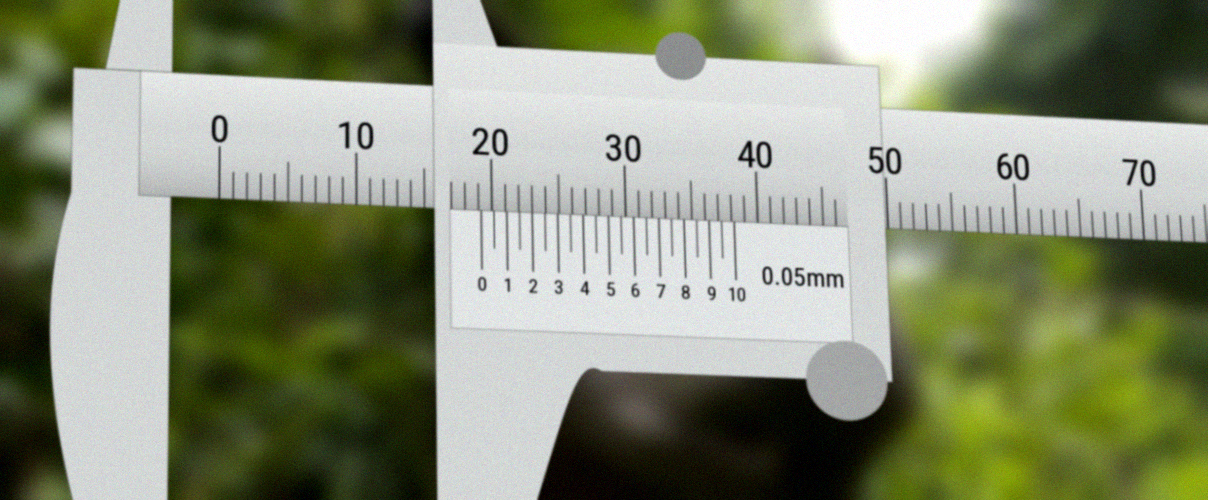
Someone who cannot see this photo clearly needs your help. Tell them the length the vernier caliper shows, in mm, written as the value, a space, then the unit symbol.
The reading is 19.2 mm
